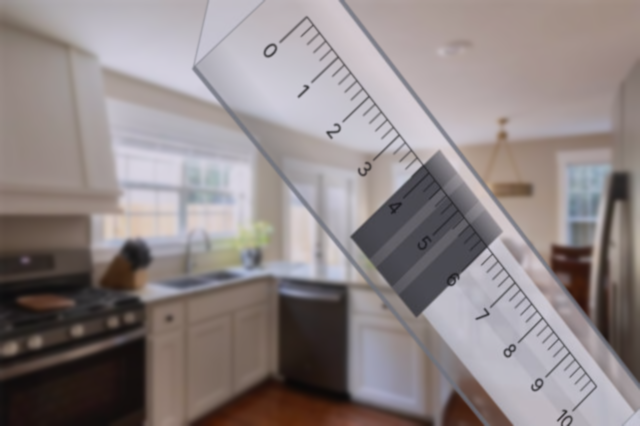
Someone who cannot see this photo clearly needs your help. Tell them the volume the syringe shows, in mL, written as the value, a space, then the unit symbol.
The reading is 3.8 mL
